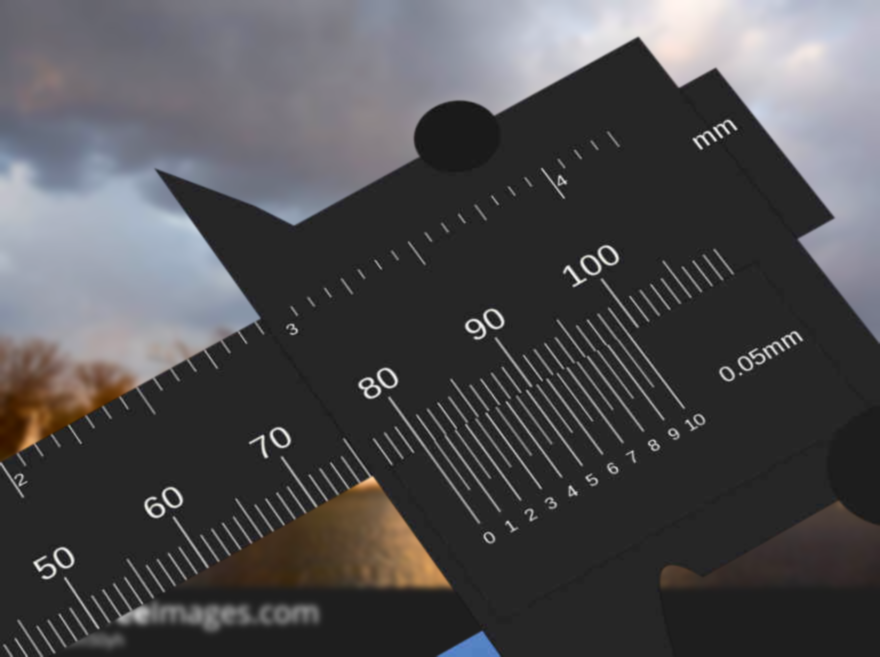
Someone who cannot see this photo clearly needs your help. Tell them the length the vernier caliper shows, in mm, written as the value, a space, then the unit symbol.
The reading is 80.0 mm
